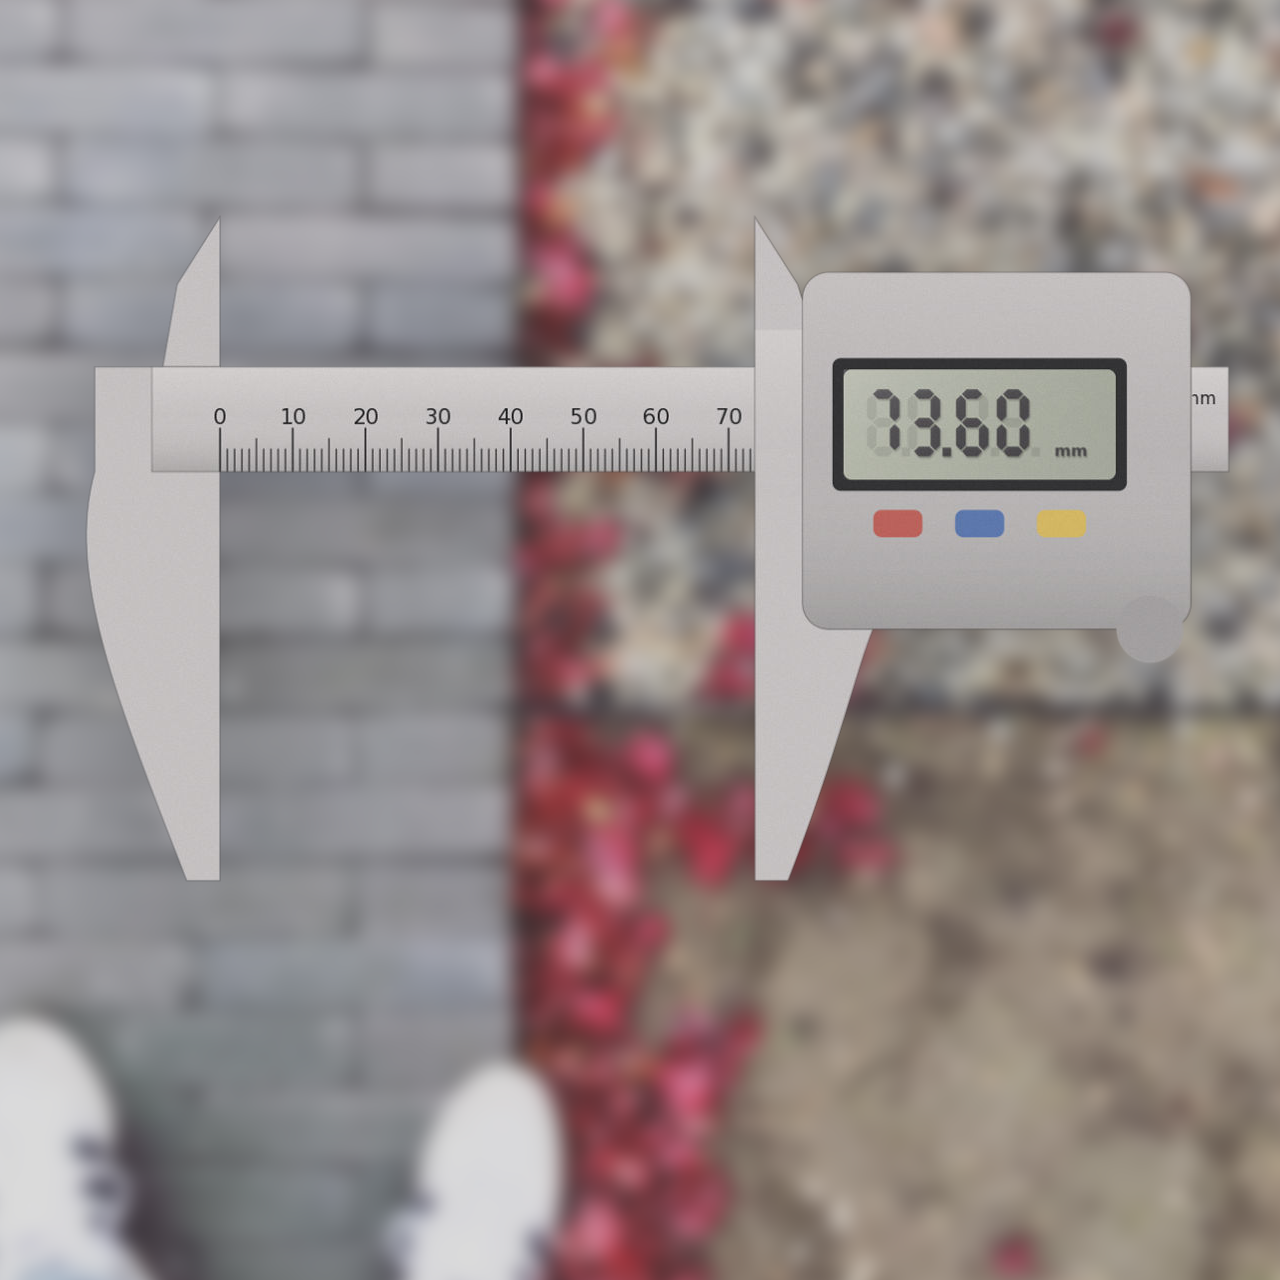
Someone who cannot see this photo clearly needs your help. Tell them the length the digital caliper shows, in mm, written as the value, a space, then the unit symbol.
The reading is 73.60 mm
